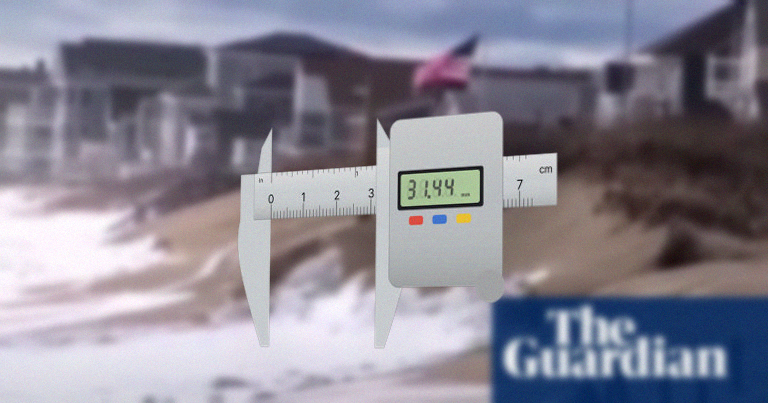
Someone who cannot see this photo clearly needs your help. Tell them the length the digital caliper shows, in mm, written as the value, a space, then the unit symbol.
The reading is 31.44 mm
